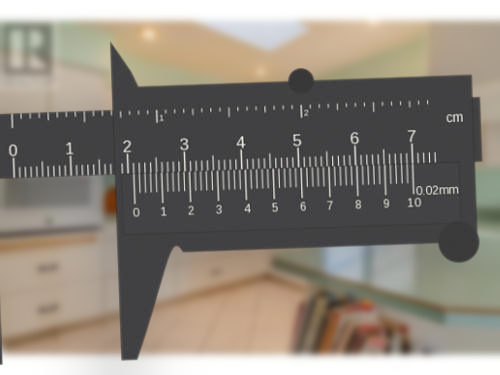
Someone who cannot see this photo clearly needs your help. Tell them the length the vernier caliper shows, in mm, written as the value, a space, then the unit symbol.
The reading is 21.0 mm
